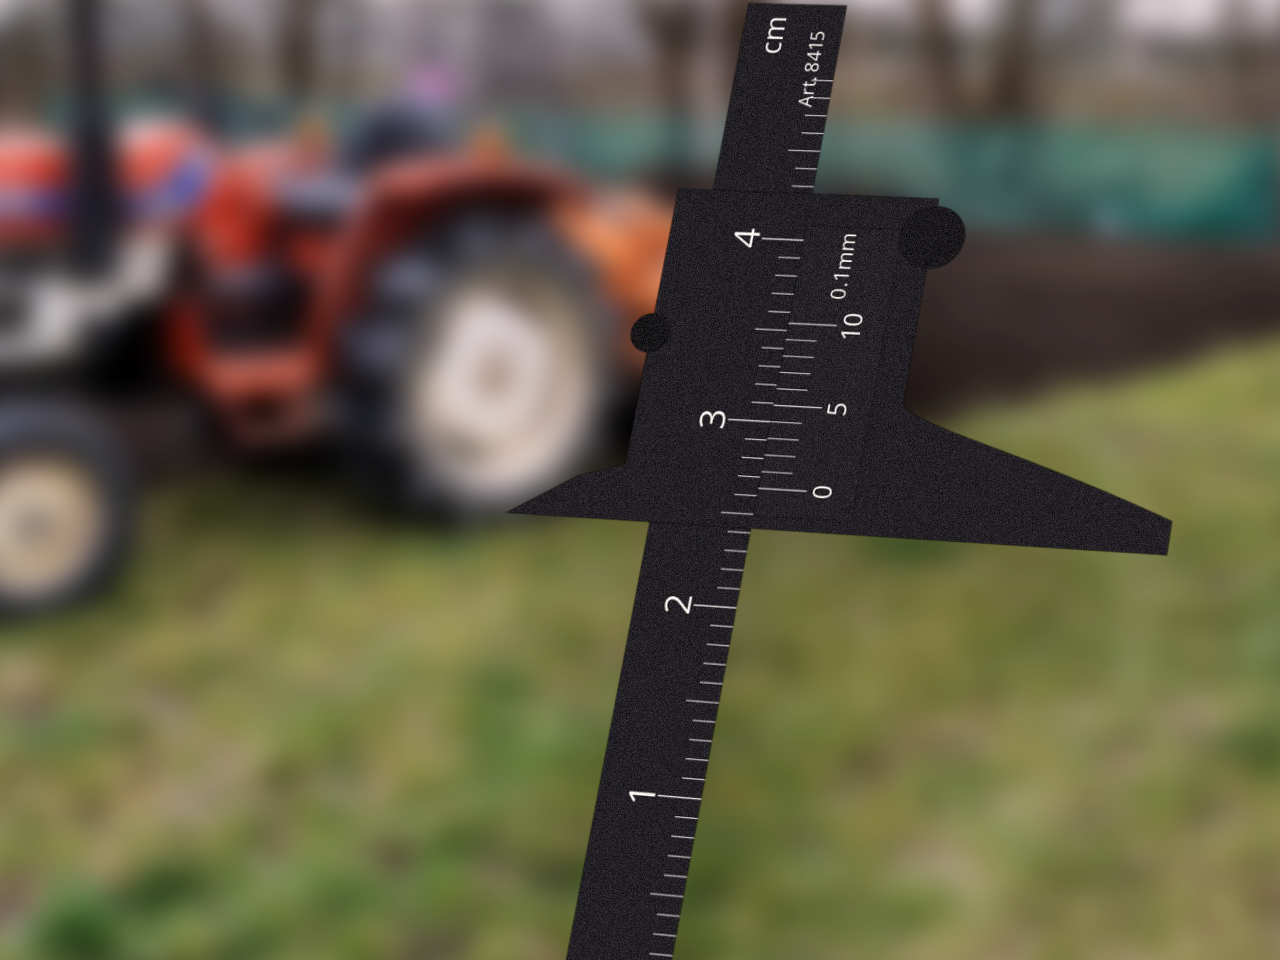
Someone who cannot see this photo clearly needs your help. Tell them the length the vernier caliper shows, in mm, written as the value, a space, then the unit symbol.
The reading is 26.4 mm
